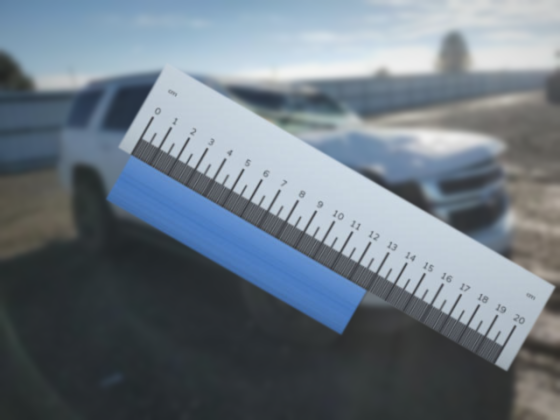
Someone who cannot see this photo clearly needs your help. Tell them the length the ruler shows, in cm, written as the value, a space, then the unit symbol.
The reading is 13 cm
